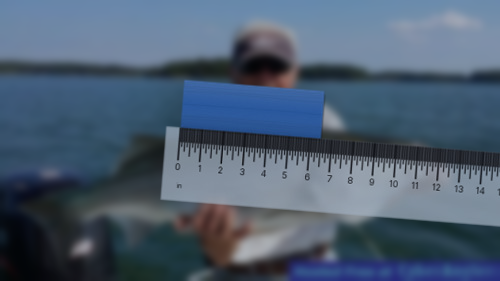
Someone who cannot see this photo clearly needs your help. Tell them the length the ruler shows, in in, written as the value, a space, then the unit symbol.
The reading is 6.5 in
